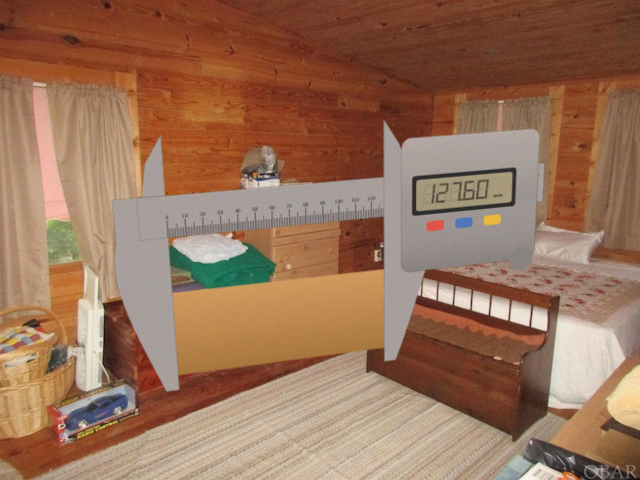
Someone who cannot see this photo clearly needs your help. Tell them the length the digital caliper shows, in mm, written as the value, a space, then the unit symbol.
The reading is 127.60 mm
